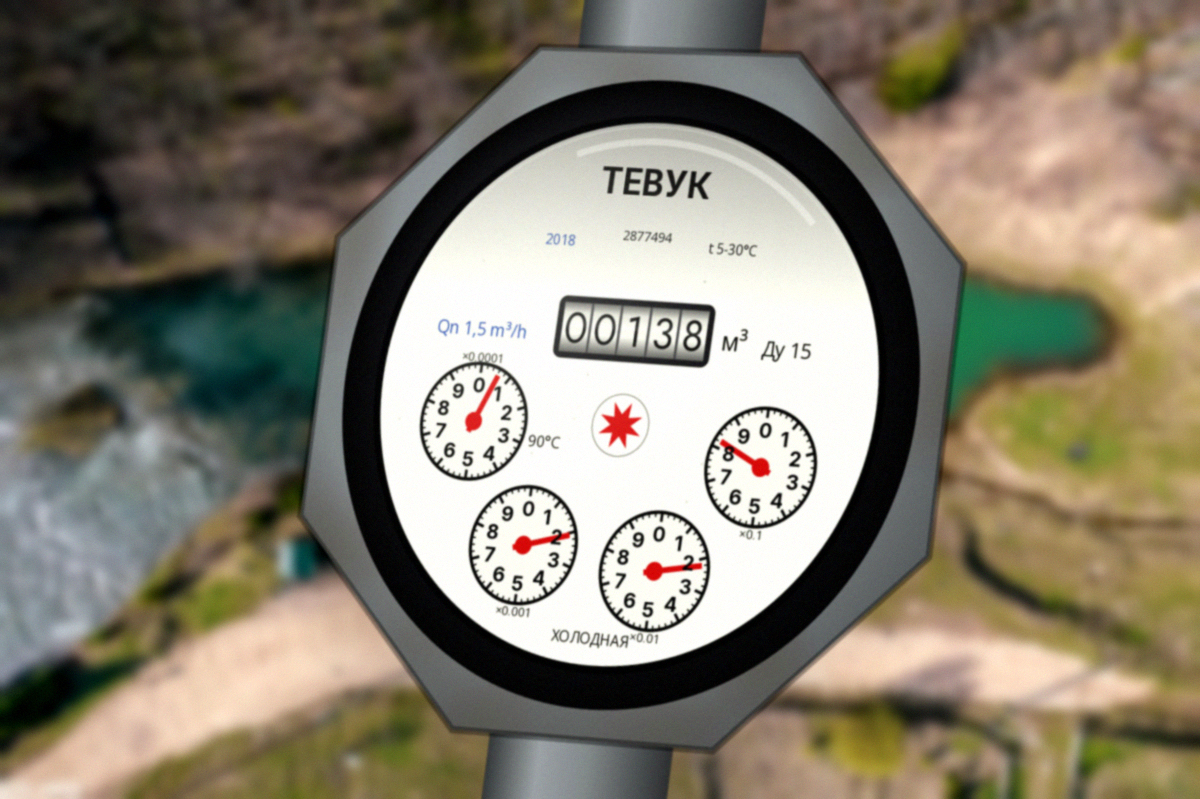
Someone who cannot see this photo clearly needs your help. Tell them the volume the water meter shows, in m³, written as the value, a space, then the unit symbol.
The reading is 138.8220 m³
